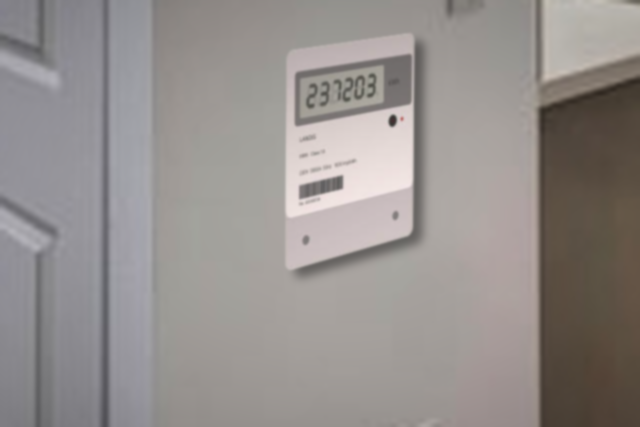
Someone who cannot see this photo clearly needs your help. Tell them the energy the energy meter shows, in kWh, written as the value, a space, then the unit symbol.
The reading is 237203 kWh
